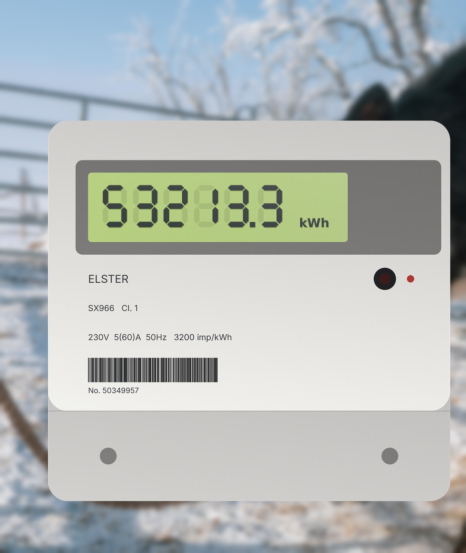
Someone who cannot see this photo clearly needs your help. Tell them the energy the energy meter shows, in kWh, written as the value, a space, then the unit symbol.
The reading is 53213.3 kWh
